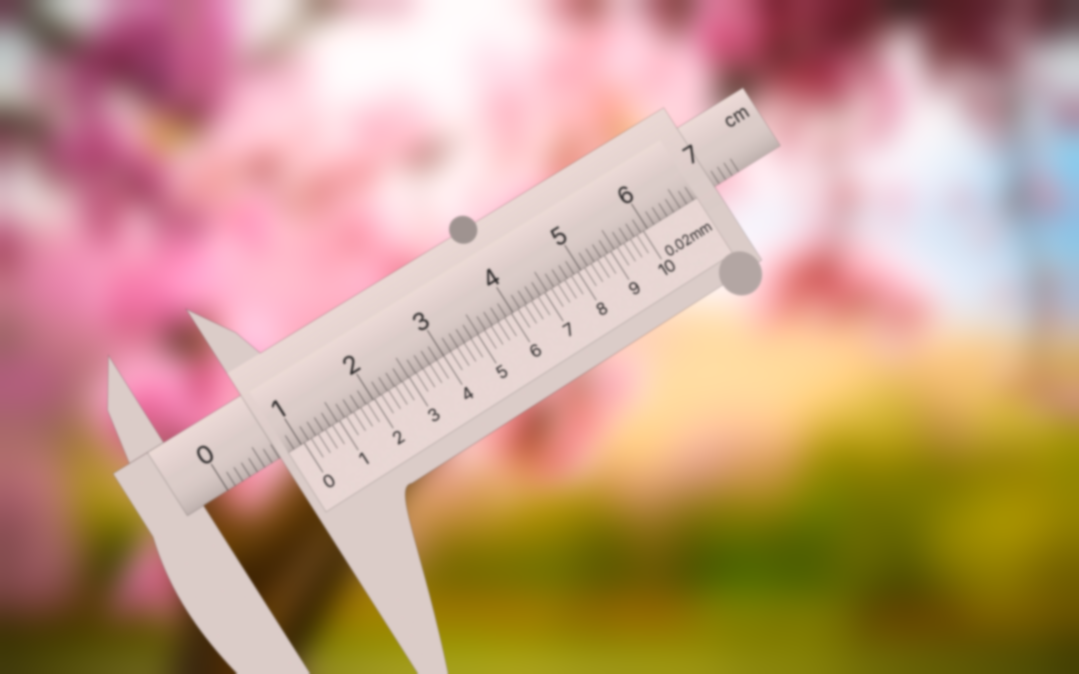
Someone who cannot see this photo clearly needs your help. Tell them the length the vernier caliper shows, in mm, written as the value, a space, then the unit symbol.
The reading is 10.4 mm
